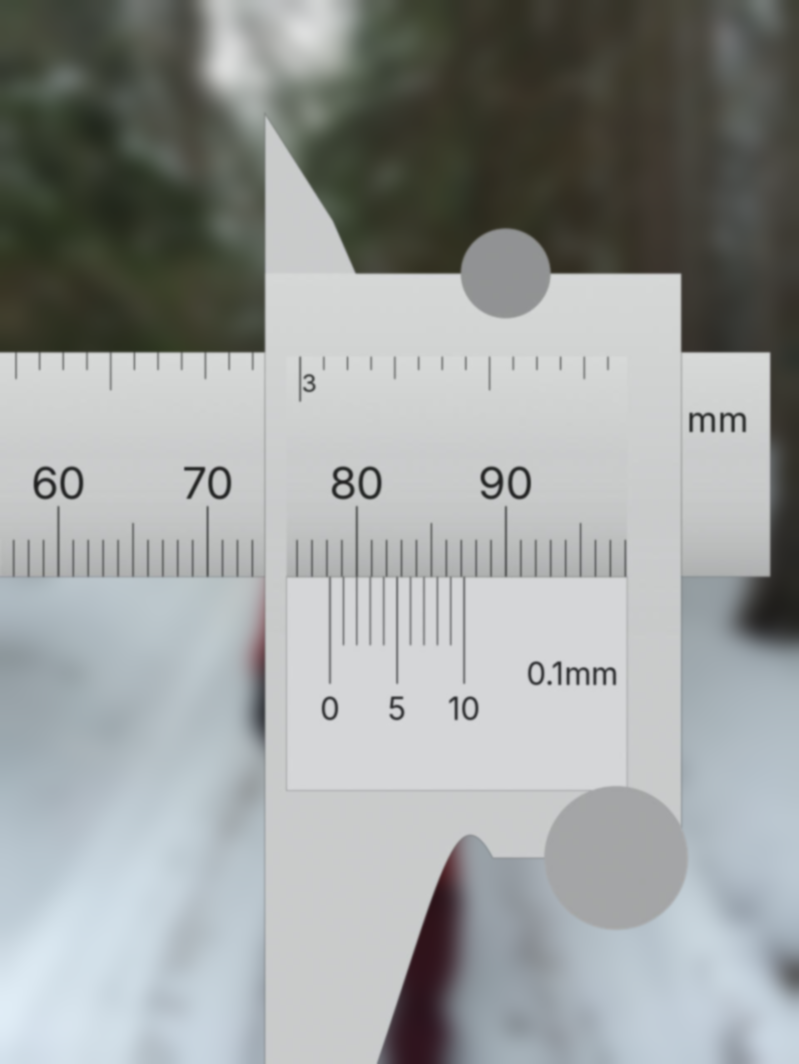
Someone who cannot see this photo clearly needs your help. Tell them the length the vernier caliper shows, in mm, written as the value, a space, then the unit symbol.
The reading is 78.2 mm
